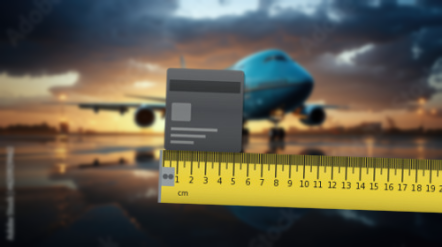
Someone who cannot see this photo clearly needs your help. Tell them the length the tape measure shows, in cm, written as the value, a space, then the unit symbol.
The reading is 5.5 cm
